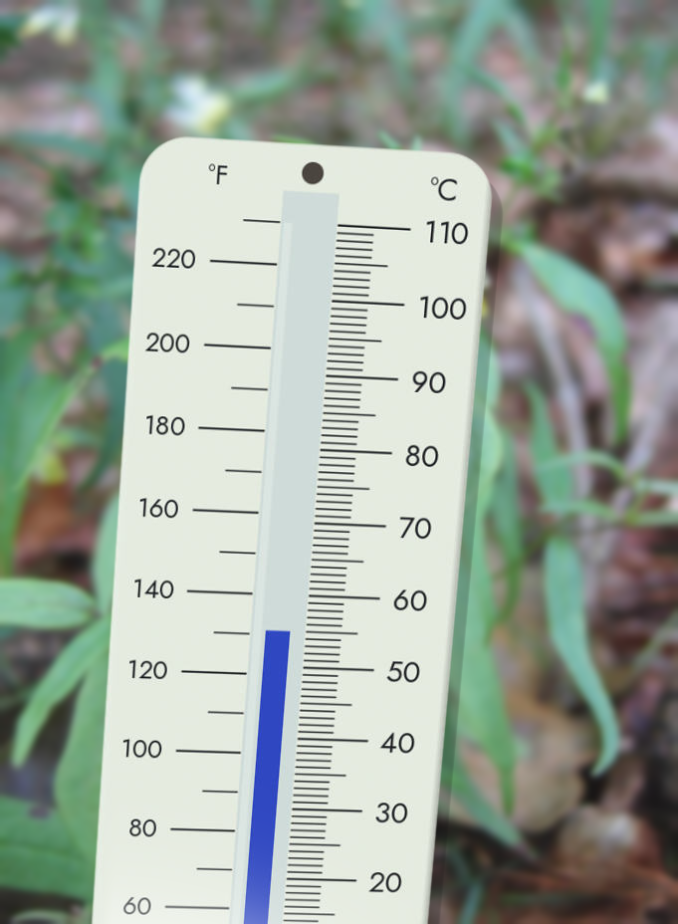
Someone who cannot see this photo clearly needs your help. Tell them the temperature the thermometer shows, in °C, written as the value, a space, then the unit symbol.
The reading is 55 °C
